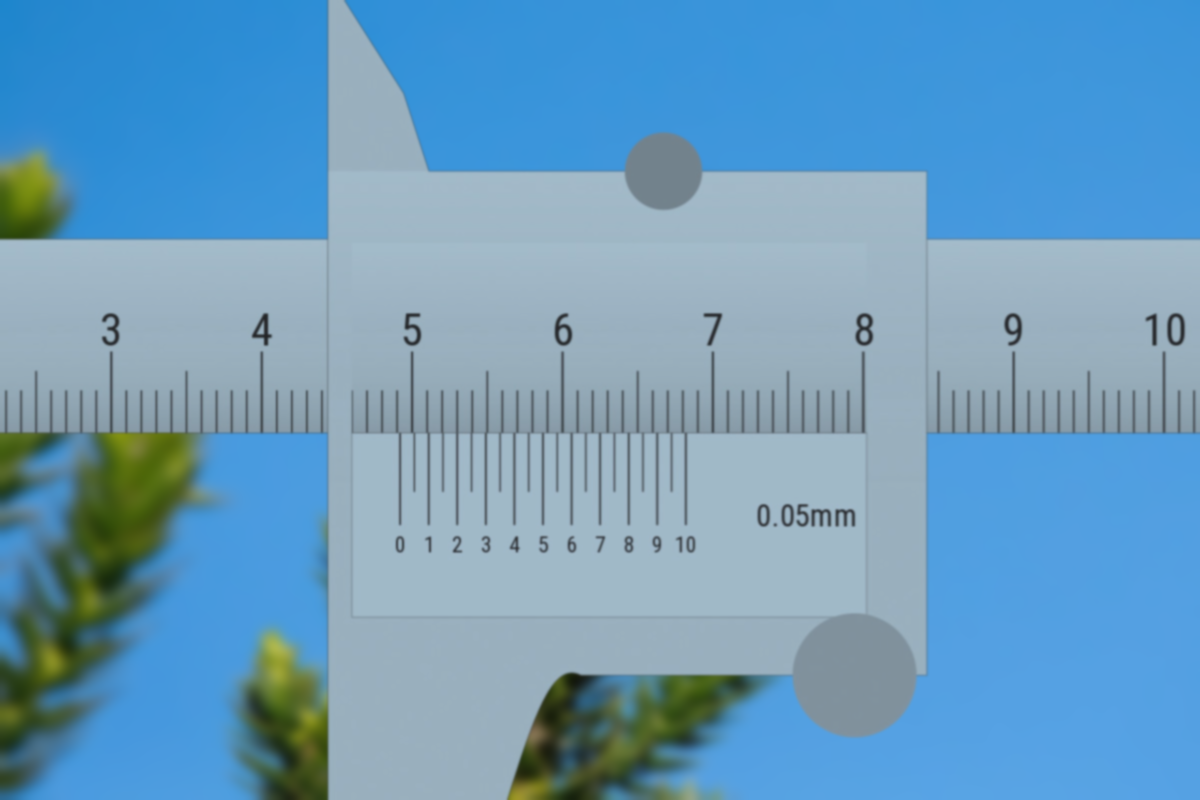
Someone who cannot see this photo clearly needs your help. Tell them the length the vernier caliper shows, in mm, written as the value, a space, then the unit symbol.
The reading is 49.2 mm
